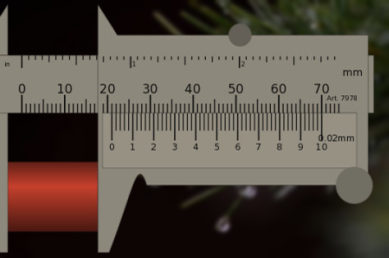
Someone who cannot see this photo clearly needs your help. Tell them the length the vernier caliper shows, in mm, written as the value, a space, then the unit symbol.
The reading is 21.0 mm
